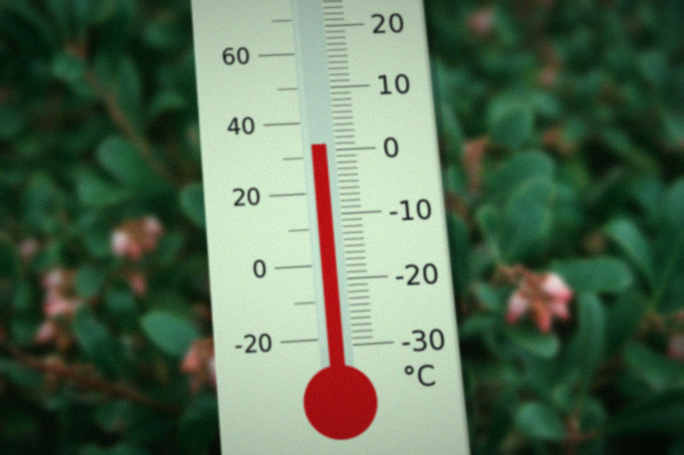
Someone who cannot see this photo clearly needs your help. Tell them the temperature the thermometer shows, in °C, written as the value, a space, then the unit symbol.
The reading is 1 °C
